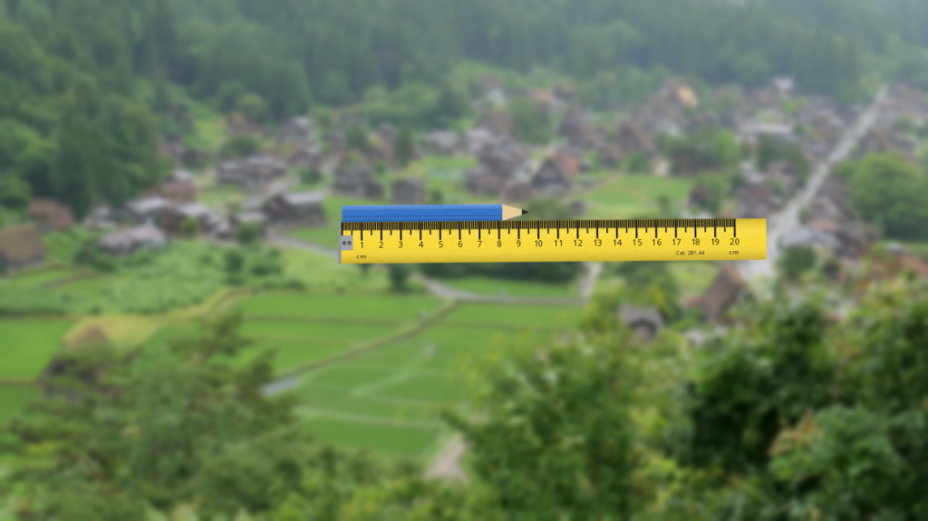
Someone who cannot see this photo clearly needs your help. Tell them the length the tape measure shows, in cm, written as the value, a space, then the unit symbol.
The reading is 9.5 cm
